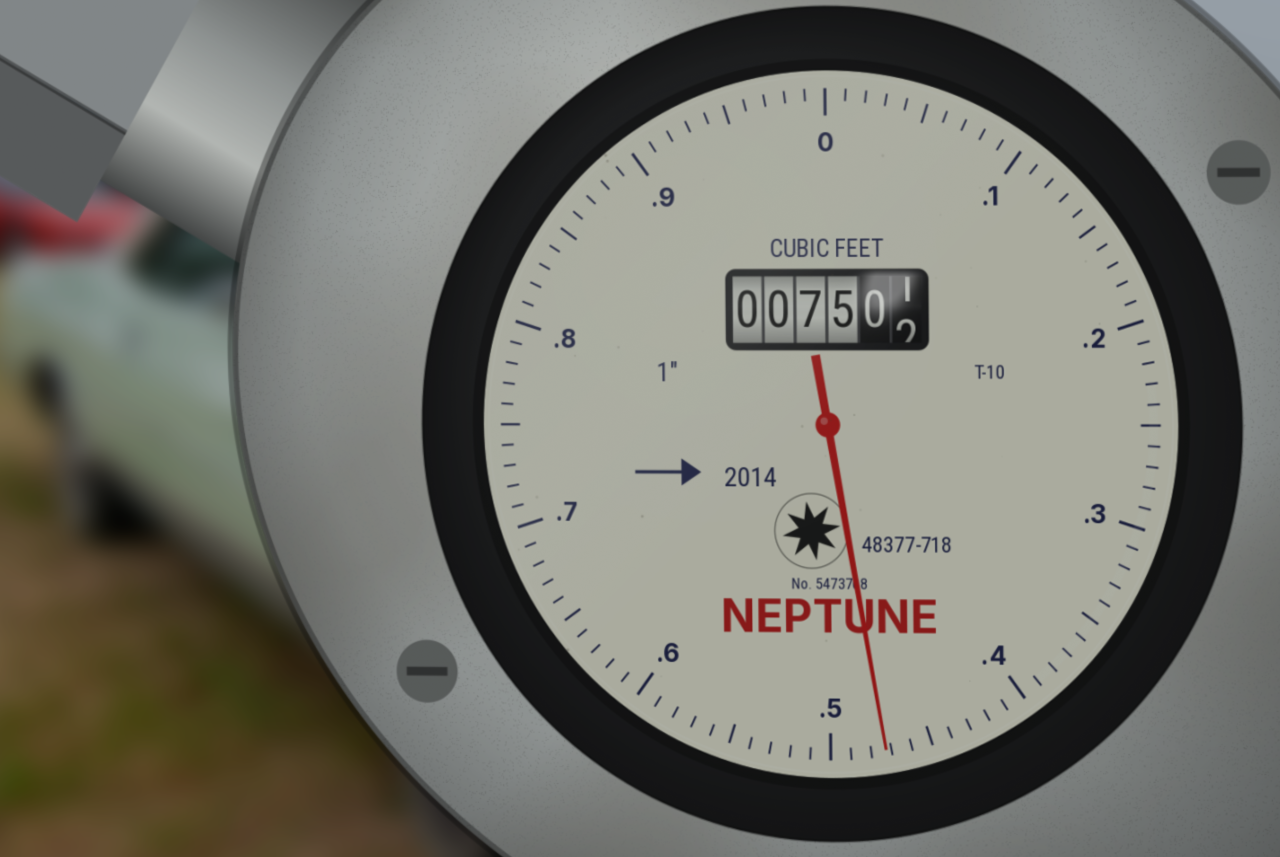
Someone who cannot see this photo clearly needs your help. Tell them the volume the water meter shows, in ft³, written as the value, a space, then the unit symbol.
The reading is 7501.47 ft³
